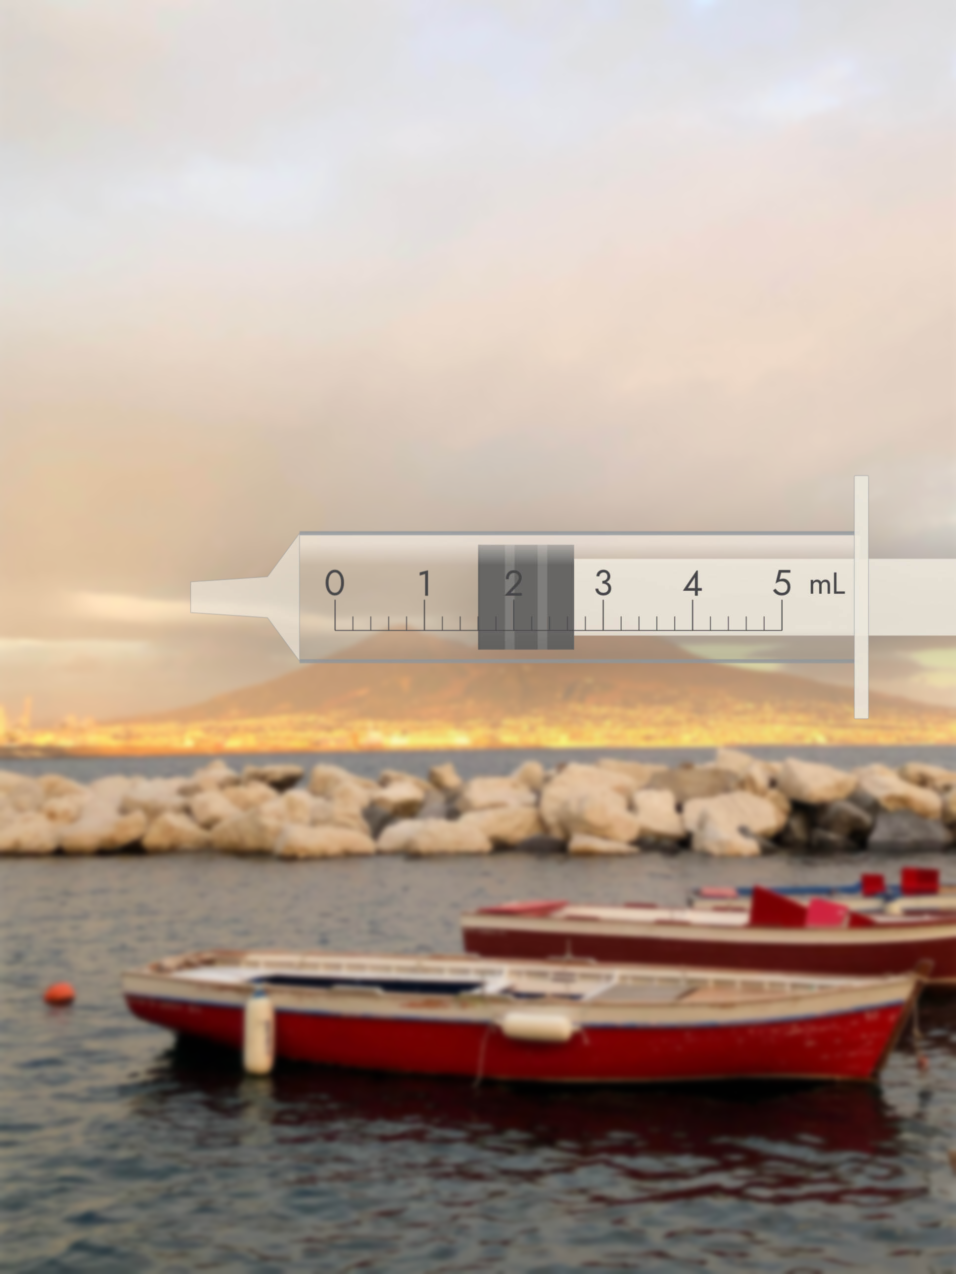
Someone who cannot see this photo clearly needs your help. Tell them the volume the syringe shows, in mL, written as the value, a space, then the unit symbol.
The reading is 1.6 mL
